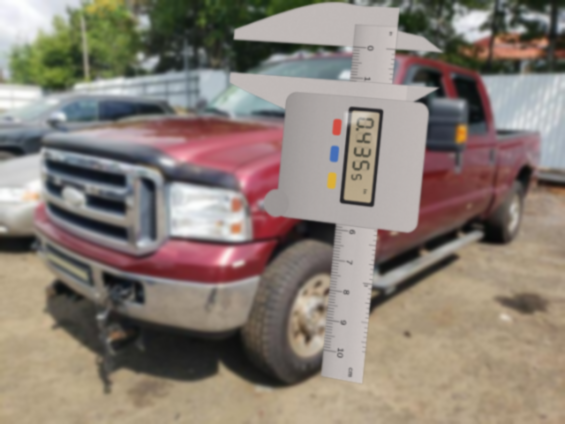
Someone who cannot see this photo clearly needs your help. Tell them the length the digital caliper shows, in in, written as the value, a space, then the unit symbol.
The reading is 0.4355 in
